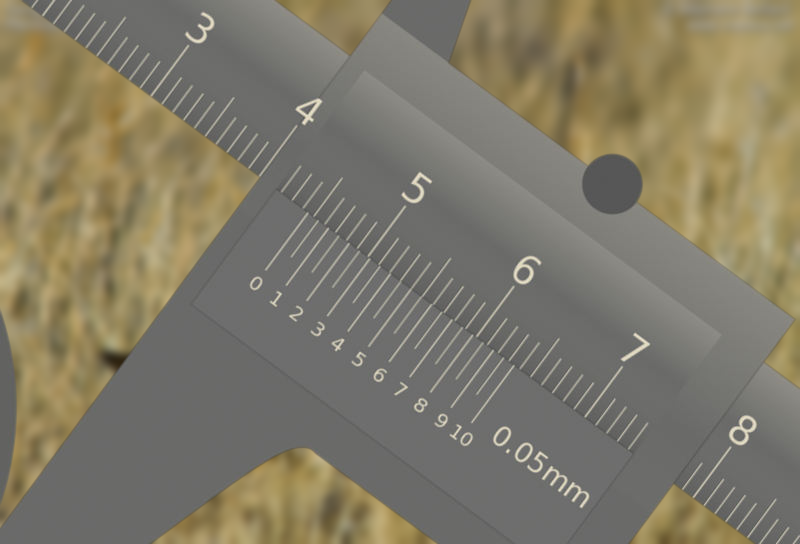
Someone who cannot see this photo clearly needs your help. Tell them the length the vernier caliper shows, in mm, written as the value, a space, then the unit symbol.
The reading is 44.5 mm
